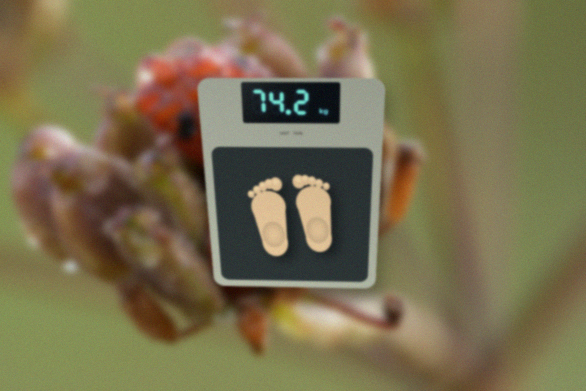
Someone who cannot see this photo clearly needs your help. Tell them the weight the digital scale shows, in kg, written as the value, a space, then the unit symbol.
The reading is 74.2 kg
